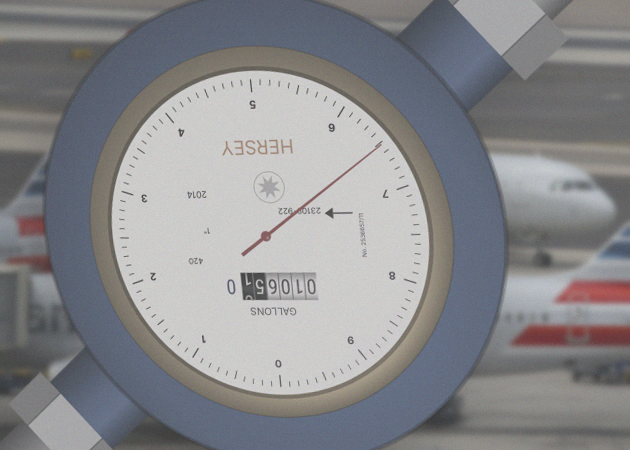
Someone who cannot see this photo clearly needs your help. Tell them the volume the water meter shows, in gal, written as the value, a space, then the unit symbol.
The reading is 106506.5 gal
